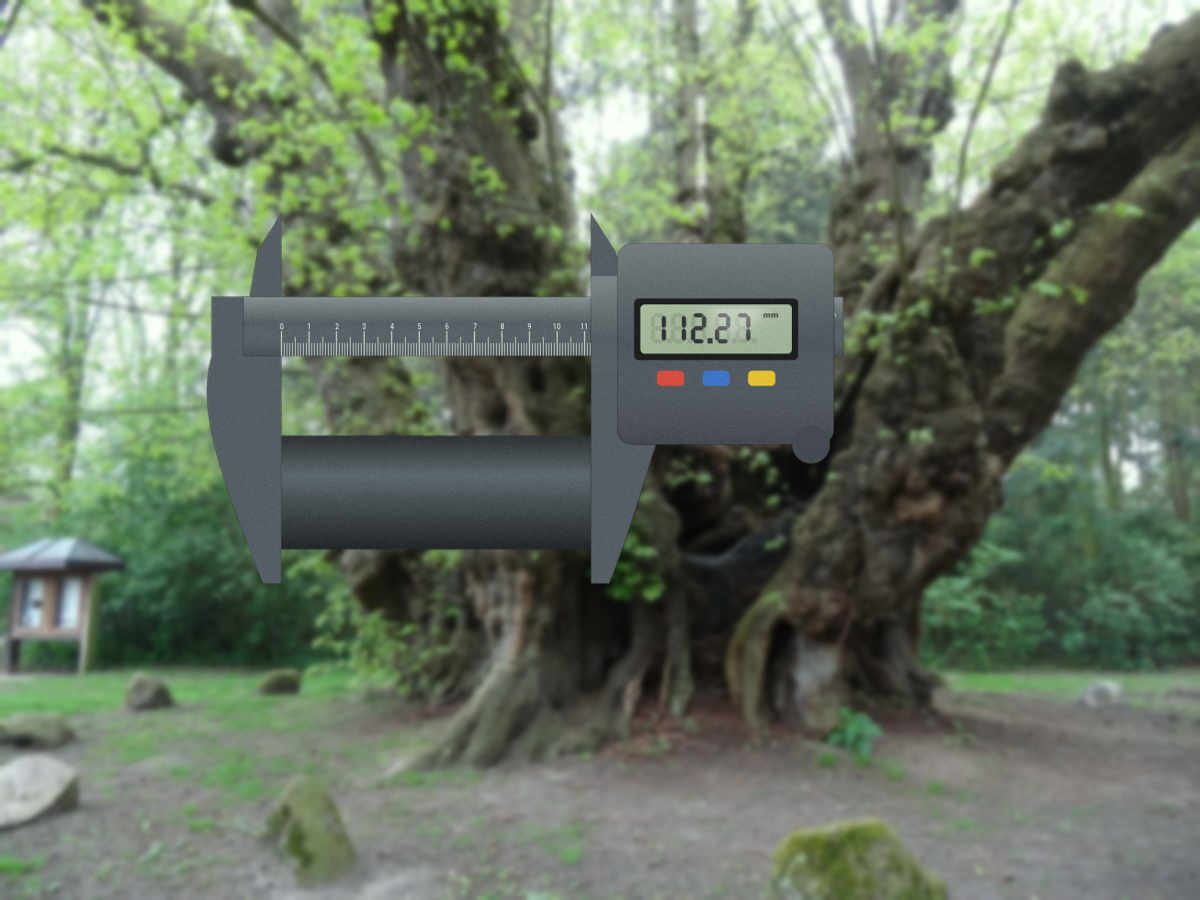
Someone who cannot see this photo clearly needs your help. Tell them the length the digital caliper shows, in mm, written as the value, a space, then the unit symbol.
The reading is 112.27 mm
